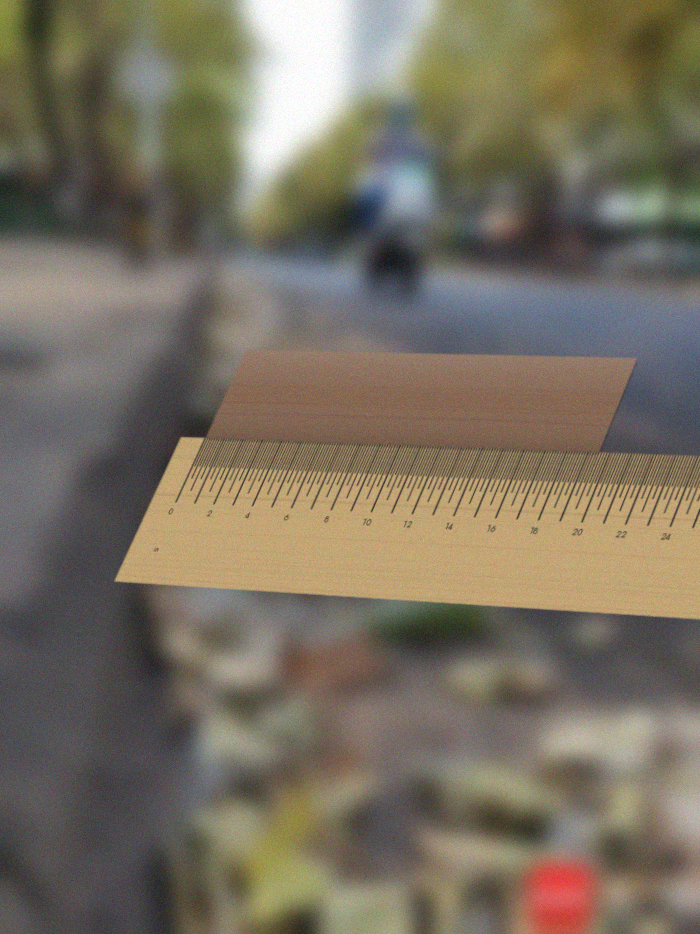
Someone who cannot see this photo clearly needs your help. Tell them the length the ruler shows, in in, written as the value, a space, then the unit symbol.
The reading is 19.5 in
